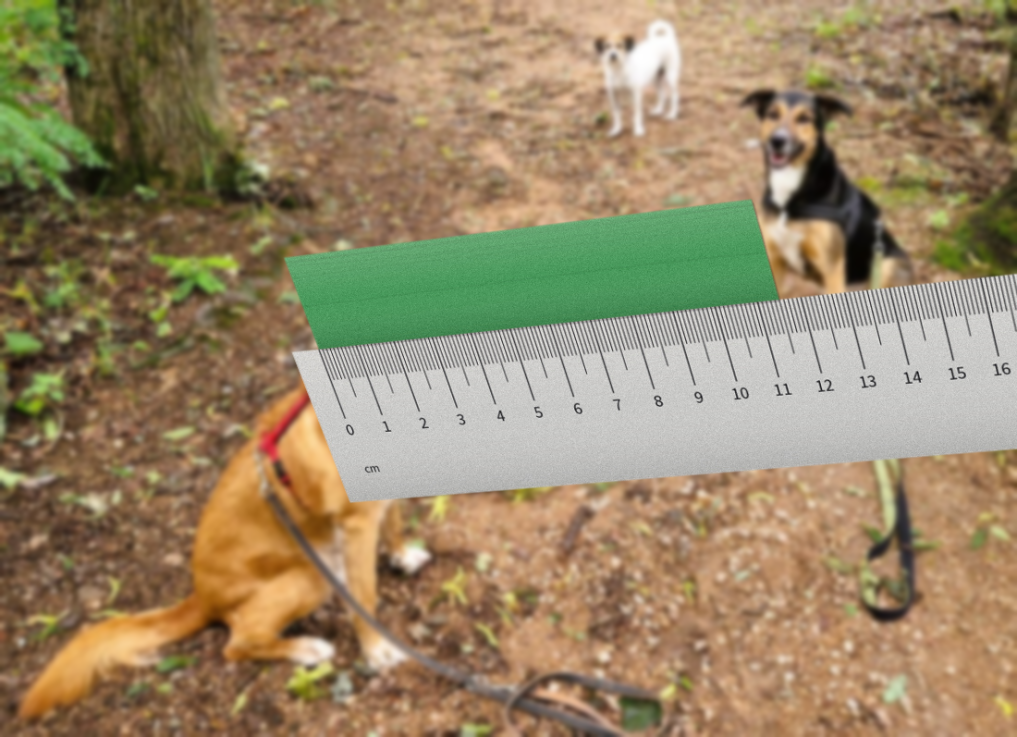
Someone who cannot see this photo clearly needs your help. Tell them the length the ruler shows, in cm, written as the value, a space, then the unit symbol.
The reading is 11.5 cm
